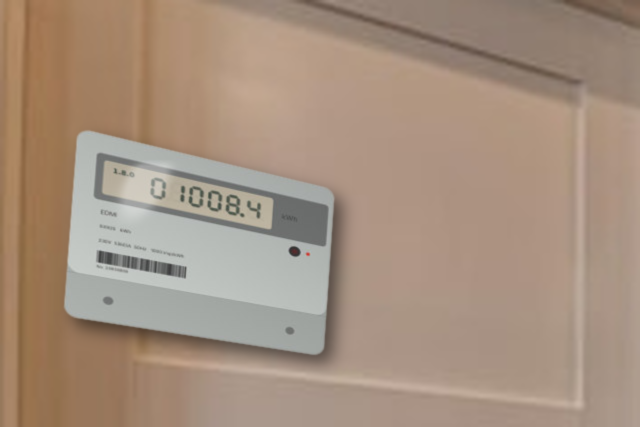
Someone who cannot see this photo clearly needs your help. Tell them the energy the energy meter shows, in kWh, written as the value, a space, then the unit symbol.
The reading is 1008.4 kWh
